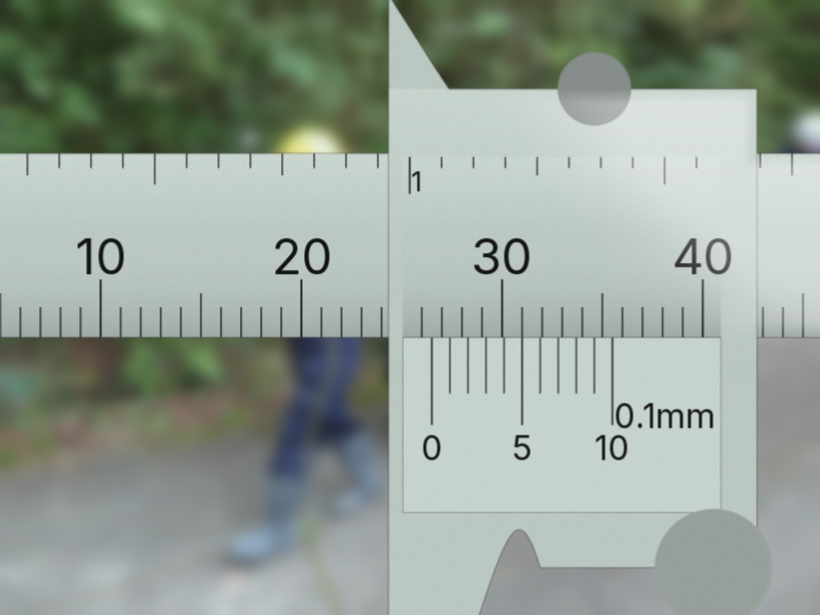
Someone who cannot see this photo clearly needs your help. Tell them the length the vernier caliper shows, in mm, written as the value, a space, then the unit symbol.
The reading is 26.5 mm
